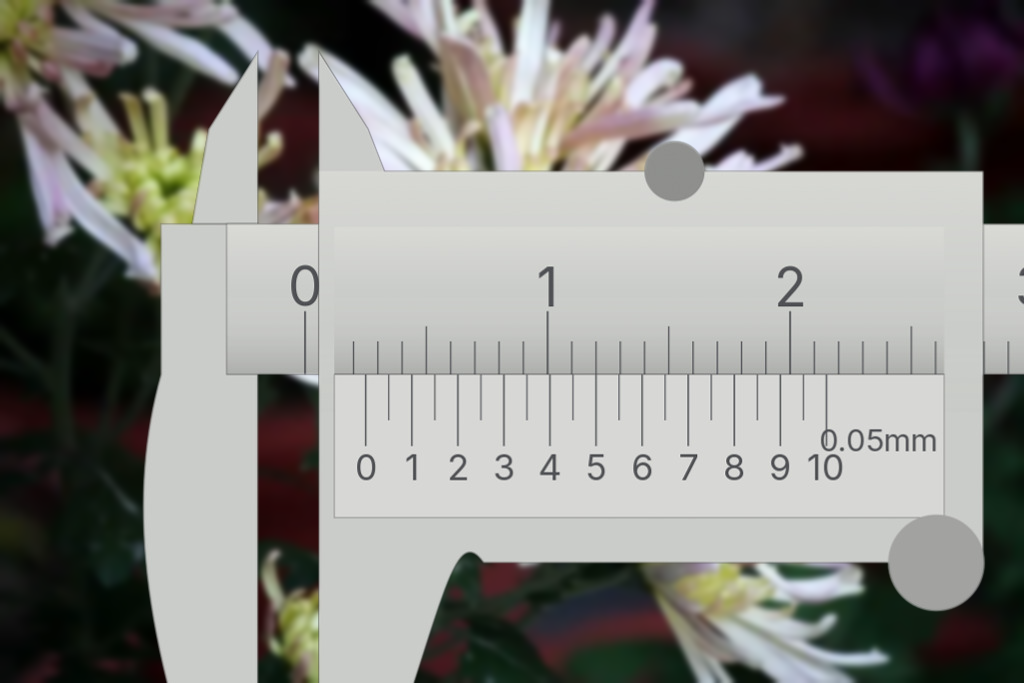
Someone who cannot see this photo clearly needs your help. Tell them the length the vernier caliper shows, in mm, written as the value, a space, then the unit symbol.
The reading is 2.50 mm
